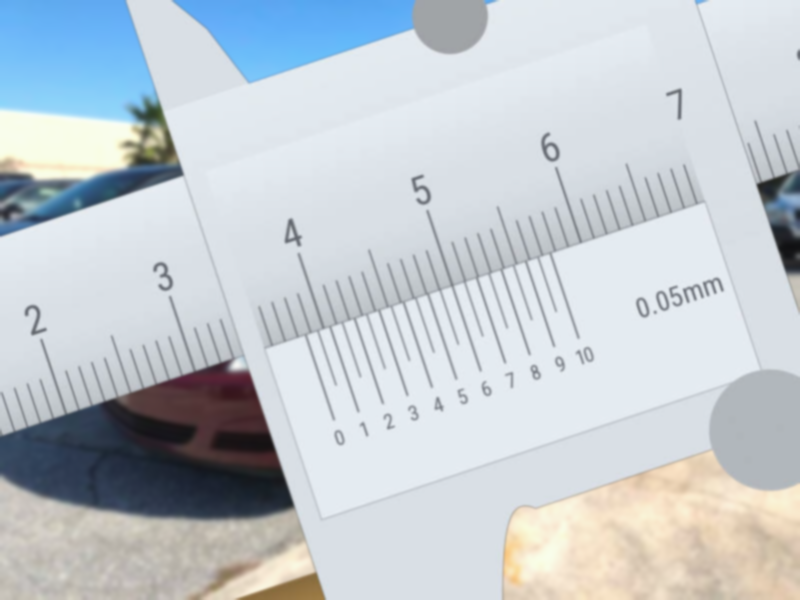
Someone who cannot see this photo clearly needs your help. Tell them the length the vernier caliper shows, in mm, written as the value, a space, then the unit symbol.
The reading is 38.6 mm
